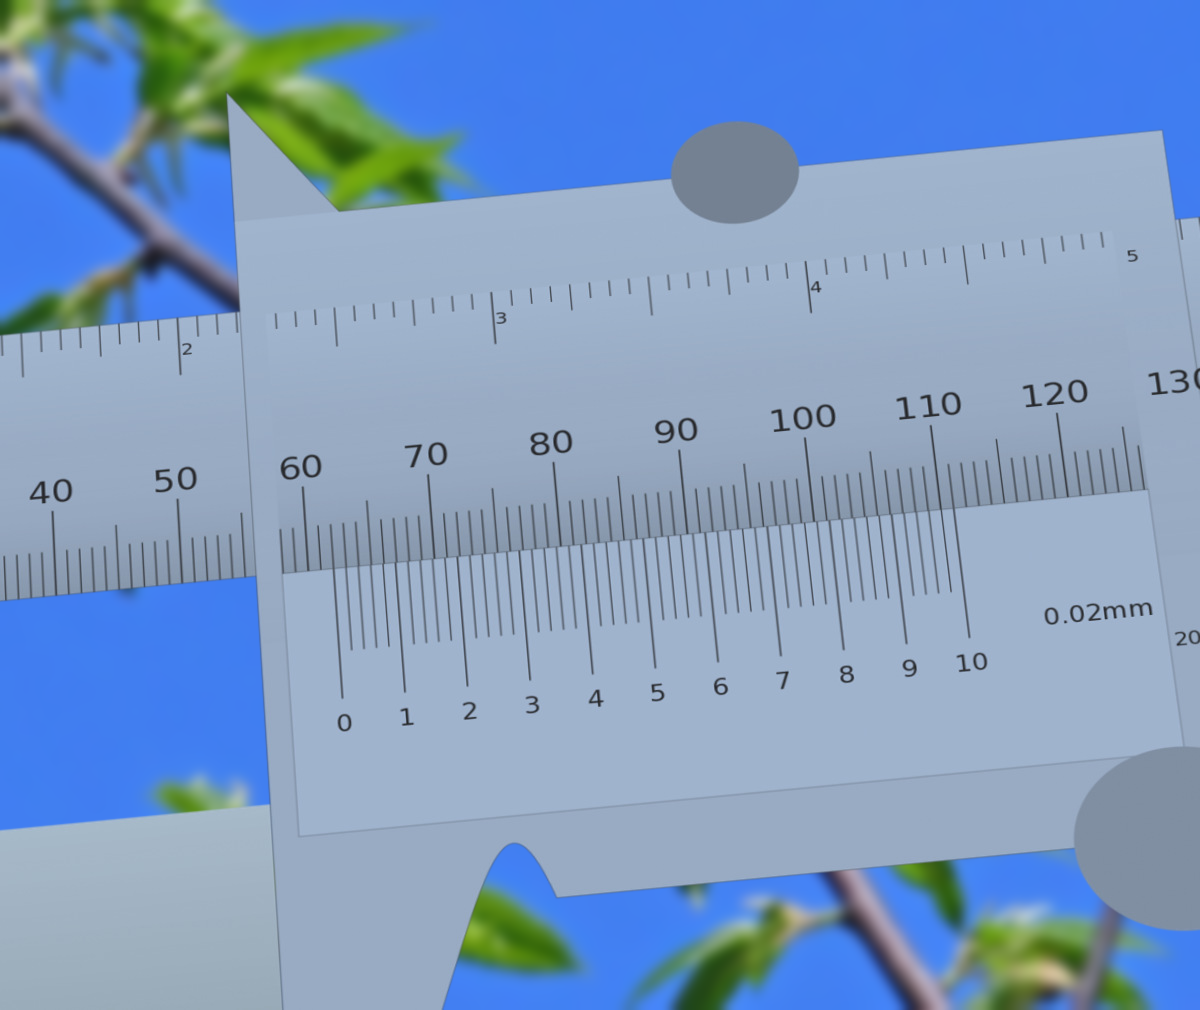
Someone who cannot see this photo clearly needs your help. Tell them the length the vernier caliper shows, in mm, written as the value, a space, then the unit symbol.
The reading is 62.0 mm
